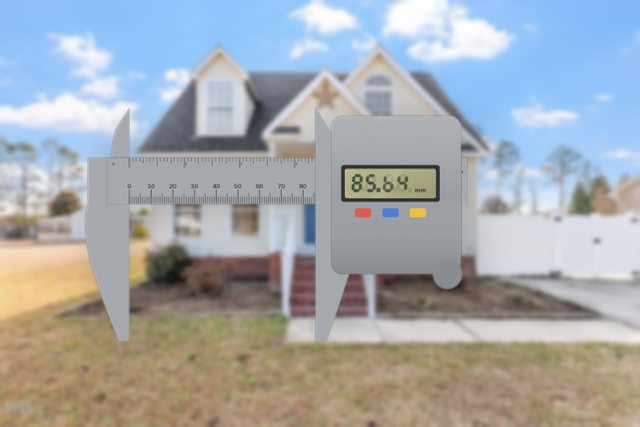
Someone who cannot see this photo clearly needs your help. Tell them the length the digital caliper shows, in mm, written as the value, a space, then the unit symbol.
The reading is 85.64 mm
